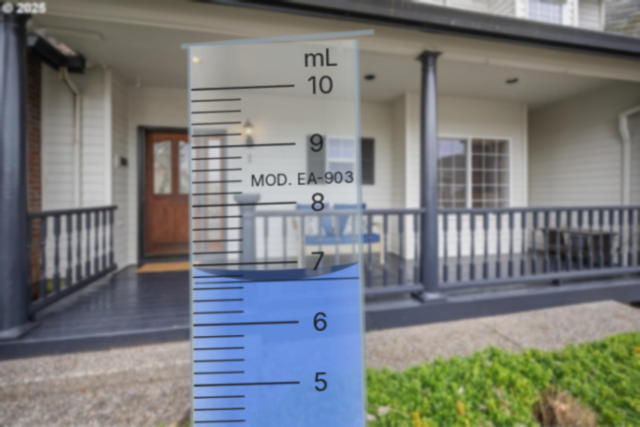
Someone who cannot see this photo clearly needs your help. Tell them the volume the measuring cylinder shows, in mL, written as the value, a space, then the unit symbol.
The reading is 6.7 mL
